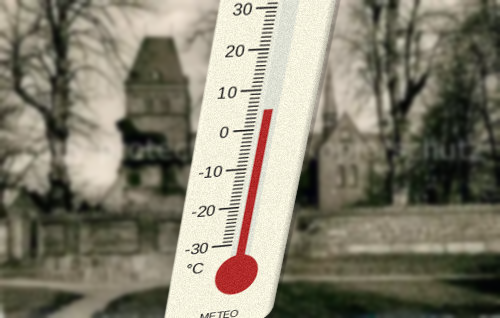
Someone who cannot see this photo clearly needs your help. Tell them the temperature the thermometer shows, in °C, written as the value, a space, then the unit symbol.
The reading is 5 °C
